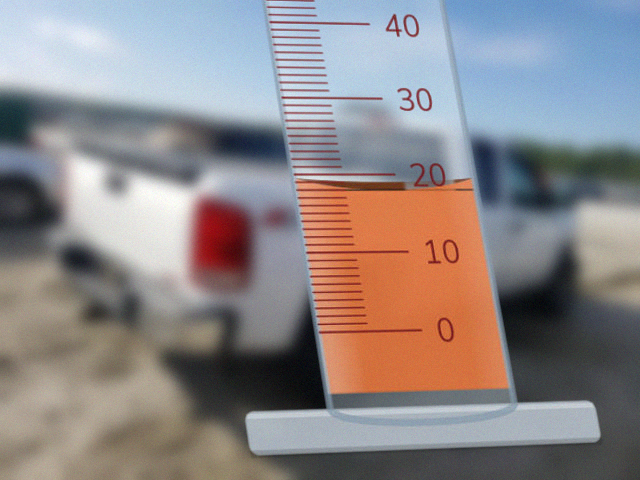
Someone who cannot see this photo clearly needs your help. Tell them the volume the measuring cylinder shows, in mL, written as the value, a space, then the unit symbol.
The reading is 18 mL
